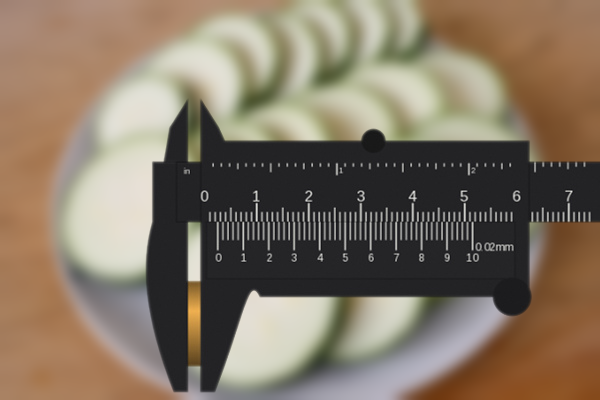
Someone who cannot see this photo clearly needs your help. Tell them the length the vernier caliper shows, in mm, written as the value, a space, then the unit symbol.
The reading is 2.5 mm
